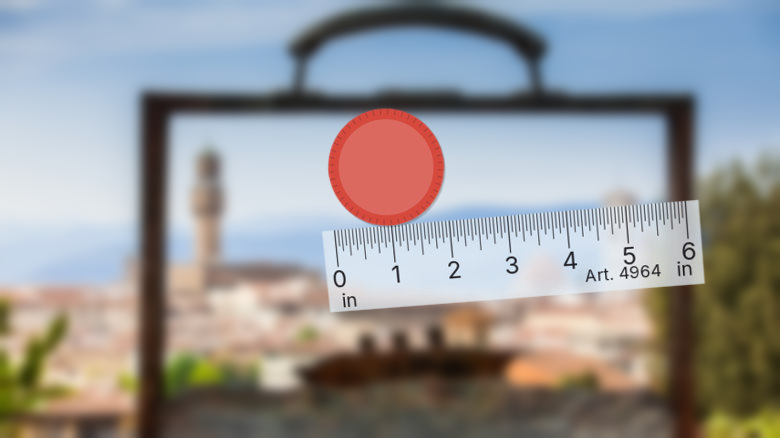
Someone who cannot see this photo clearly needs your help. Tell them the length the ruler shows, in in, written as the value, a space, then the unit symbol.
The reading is 2 in
